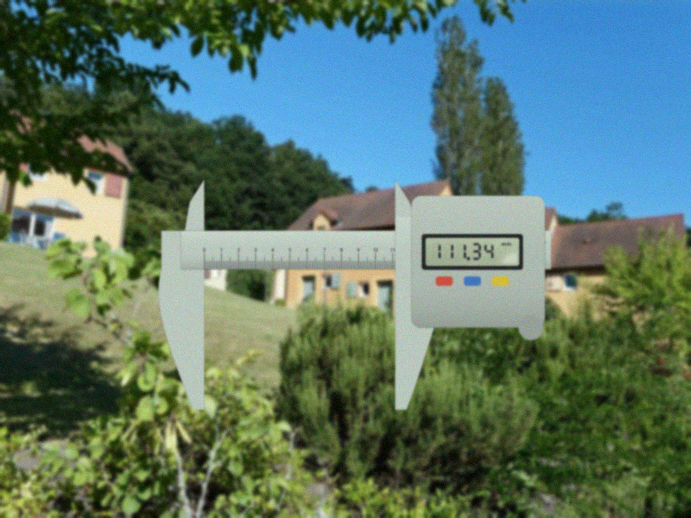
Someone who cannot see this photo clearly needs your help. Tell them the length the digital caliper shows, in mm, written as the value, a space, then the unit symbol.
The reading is 111.34 mm
